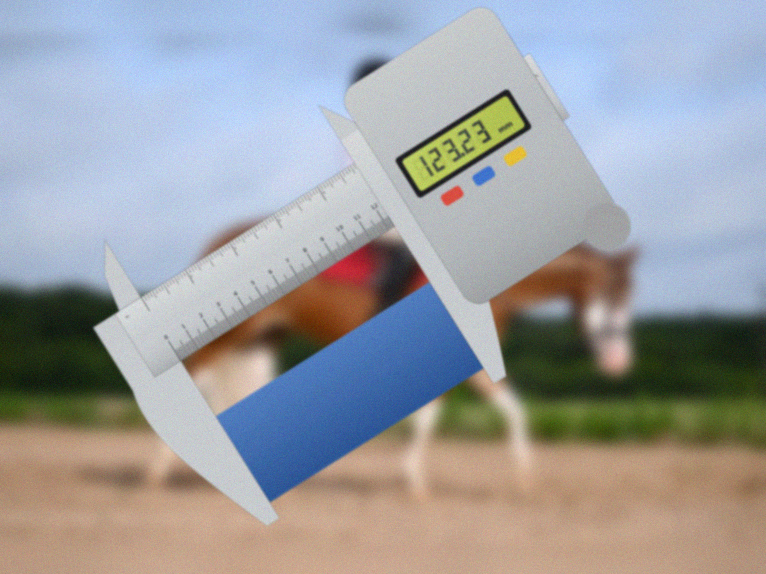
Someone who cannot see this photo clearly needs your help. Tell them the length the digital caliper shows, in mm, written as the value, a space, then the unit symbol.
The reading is 123.23 mm
